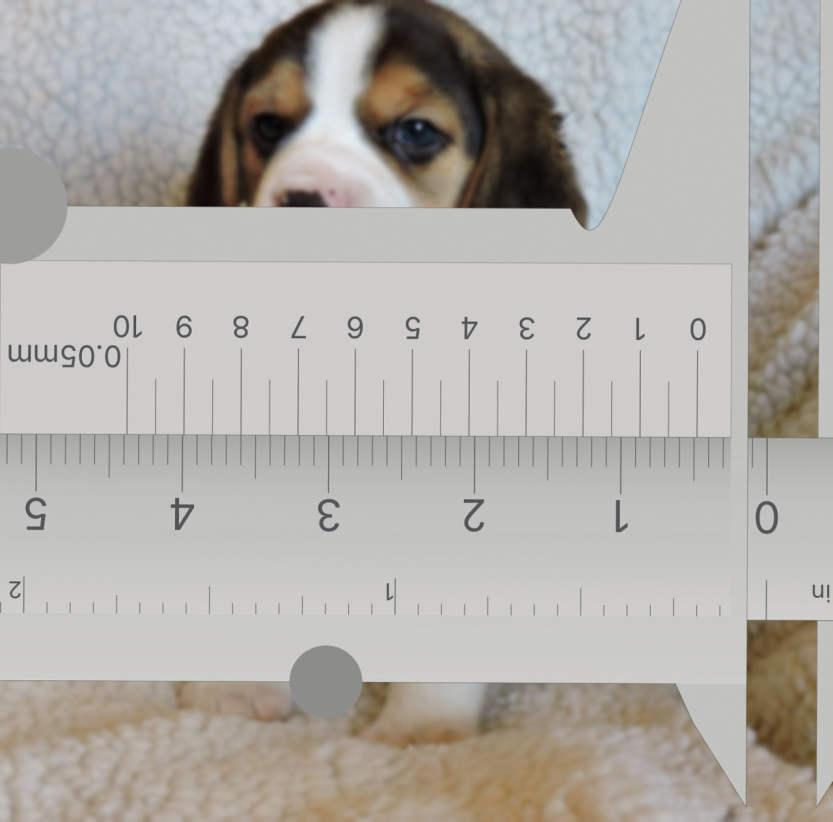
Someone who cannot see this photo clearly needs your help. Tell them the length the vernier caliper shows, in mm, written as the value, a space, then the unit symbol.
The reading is 4.8 mm
